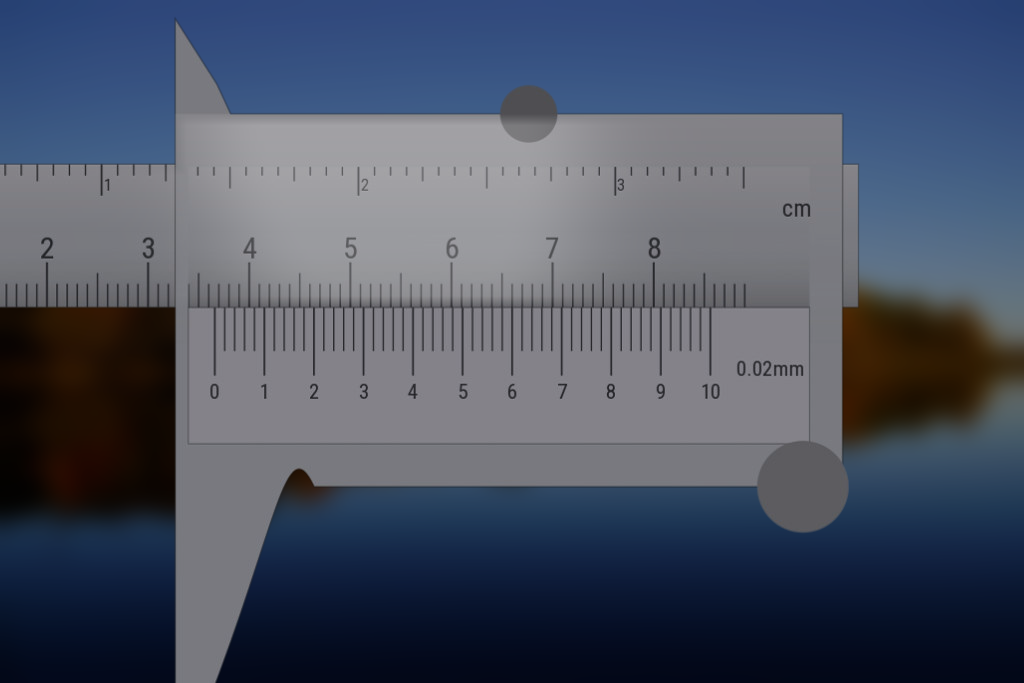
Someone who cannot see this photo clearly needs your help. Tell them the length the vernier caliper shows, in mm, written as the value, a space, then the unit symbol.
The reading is 36.6 mm
